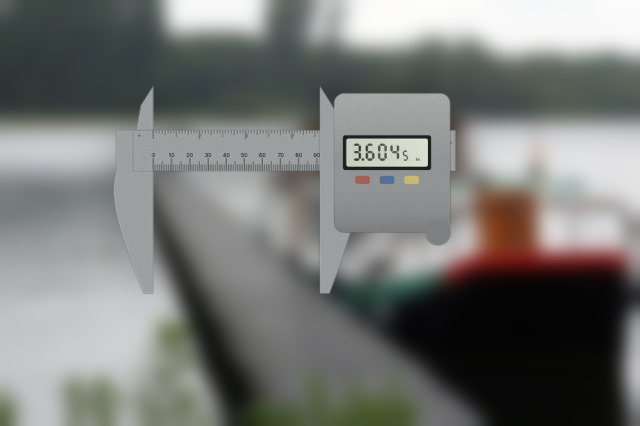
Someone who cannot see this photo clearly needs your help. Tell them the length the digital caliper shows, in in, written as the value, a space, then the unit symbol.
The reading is 3.6045 in
